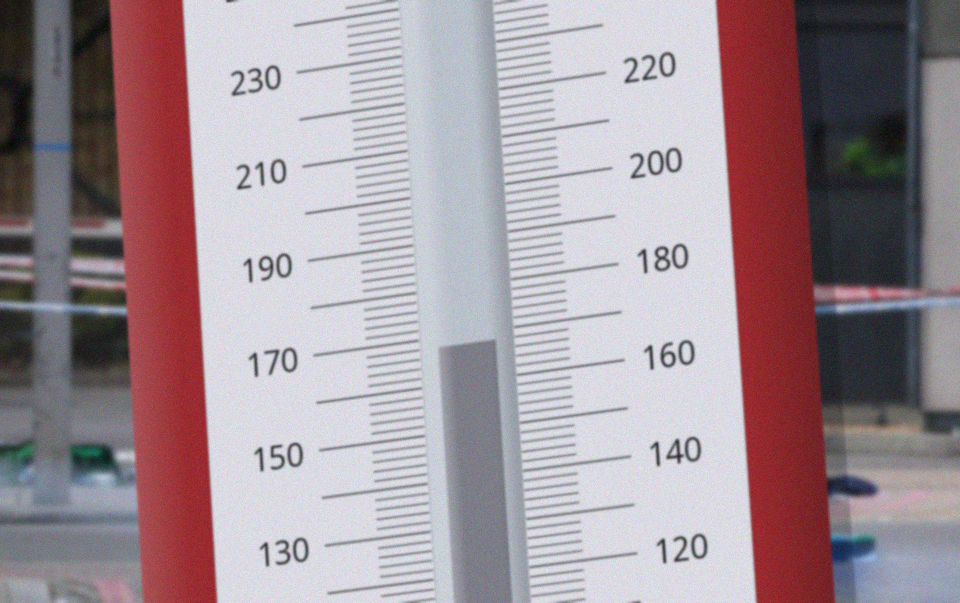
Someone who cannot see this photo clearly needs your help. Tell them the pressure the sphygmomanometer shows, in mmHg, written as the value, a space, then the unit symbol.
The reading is 168 mmHg
